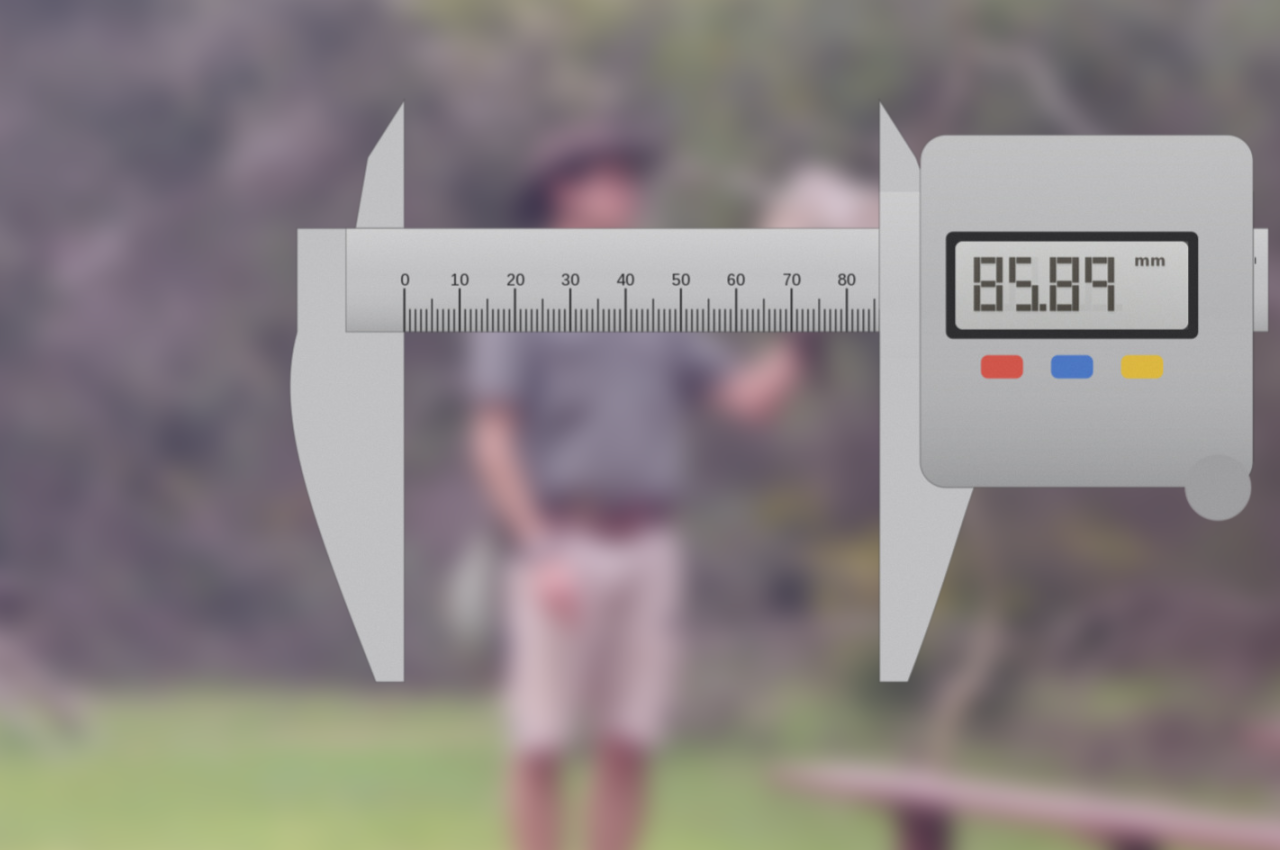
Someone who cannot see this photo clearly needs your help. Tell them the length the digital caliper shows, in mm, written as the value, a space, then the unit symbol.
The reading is 85.89 mm
